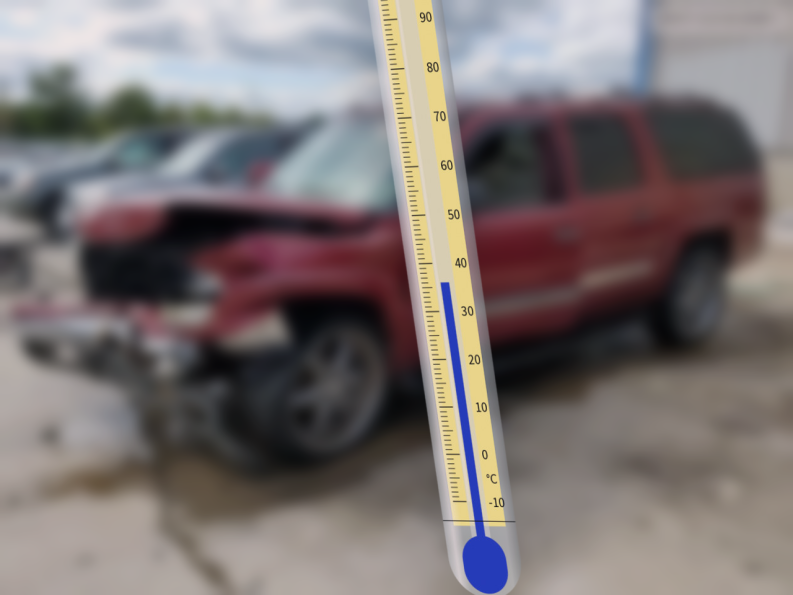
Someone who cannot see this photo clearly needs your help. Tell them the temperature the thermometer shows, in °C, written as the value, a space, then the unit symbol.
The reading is 36 °C
